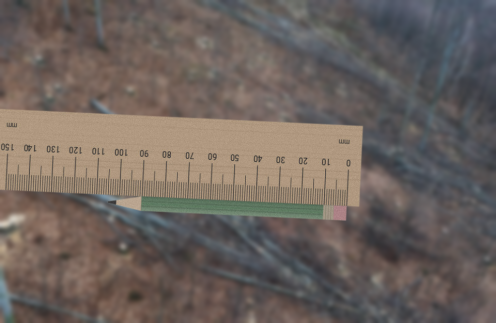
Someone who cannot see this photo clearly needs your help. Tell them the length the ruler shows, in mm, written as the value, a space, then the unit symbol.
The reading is 105 mm
